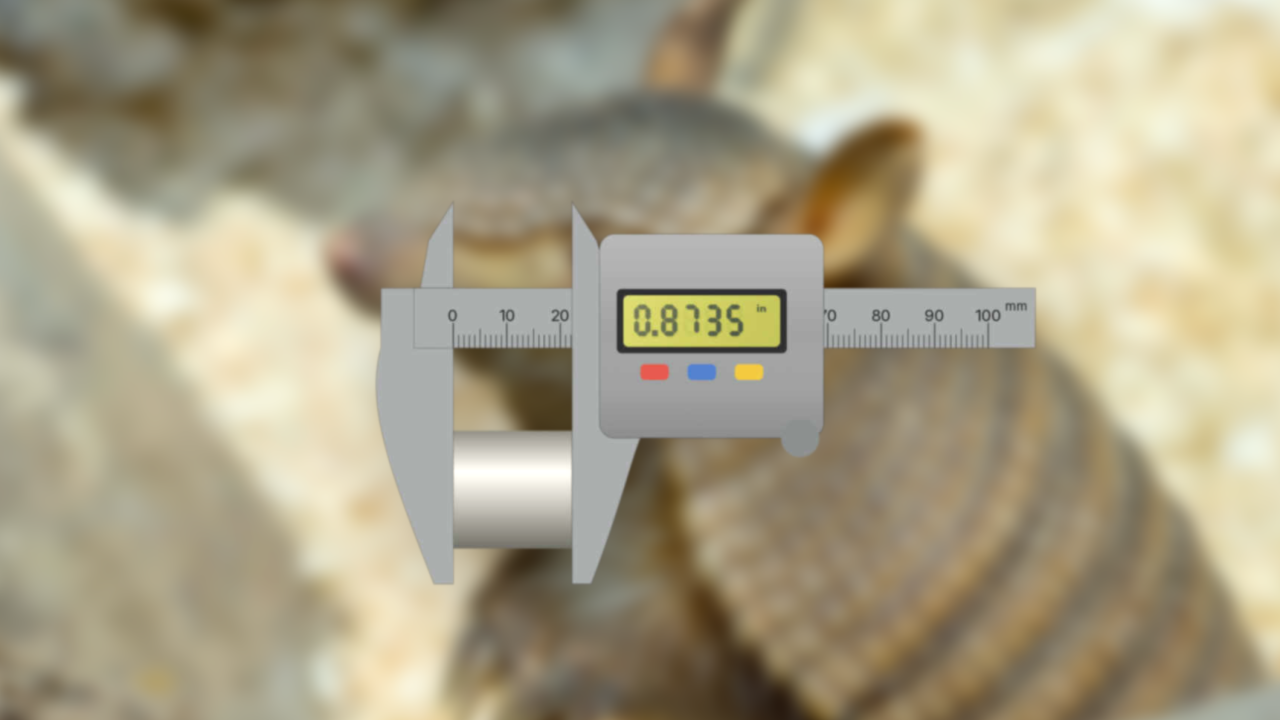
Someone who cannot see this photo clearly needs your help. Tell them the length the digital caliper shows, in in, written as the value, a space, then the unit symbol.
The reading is 0.8735 in
